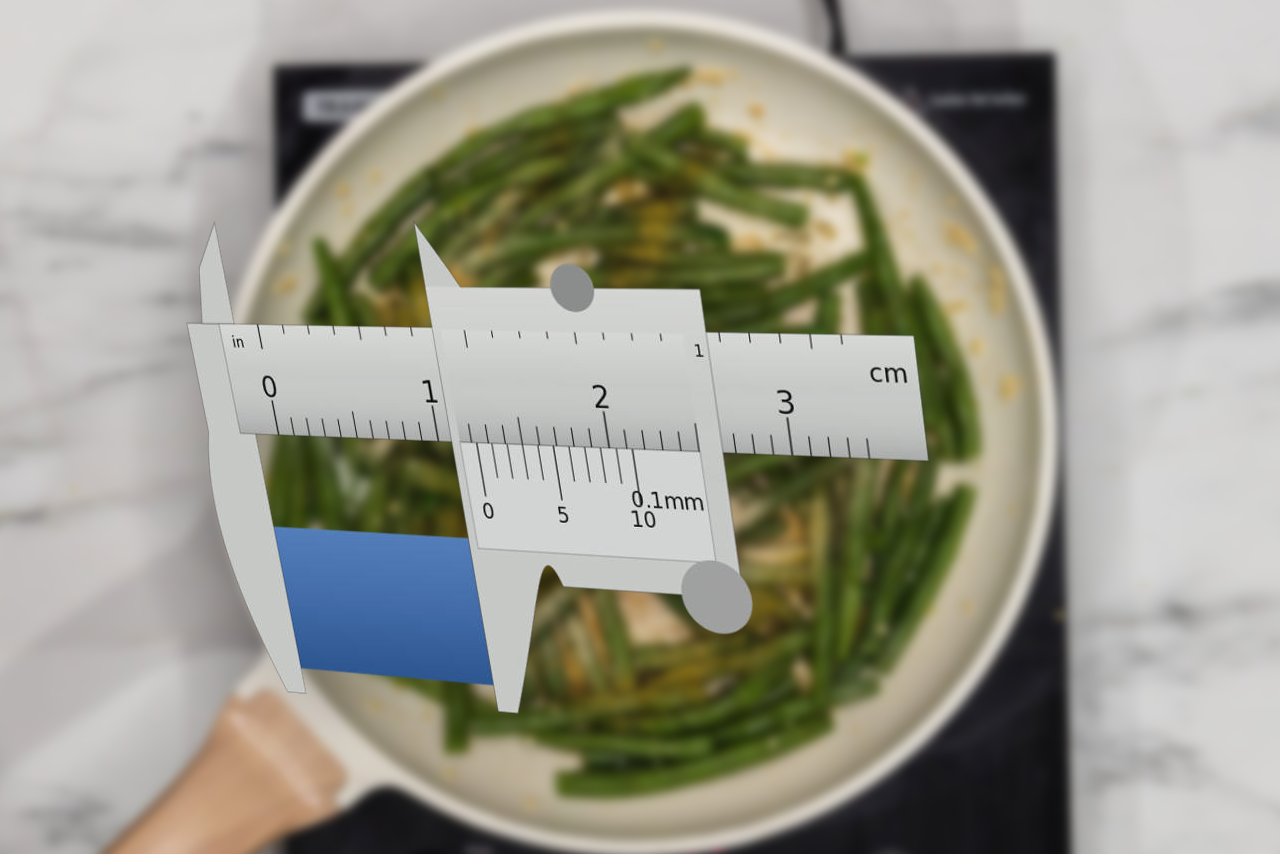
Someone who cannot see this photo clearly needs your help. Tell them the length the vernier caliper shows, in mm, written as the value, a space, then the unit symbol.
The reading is 12.3 mm
